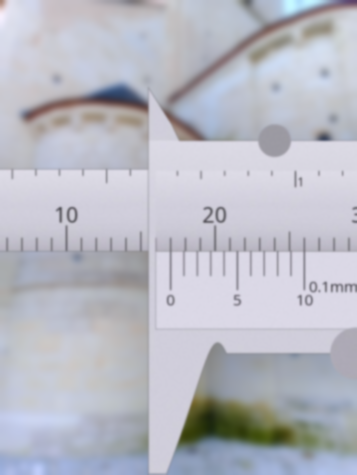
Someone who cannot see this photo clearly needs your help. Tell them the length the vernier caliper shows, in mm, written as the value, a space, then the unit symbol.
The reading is 17.0 mm
